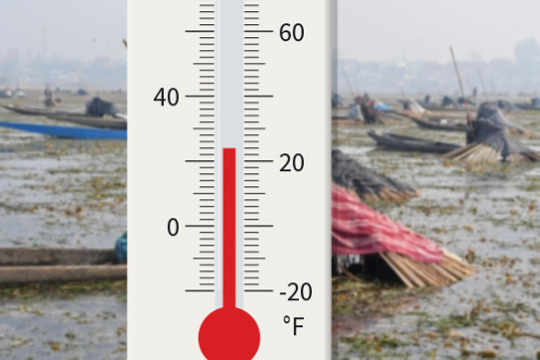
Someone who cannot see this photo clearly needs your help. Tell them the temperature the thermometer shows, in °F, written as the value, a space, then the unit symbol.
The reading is 24 °F
